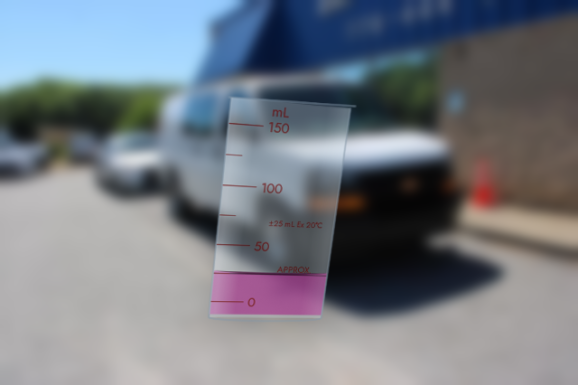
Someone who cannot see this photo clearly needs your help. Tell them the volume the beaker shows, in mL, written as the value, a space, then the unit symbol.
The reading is 25 mL
